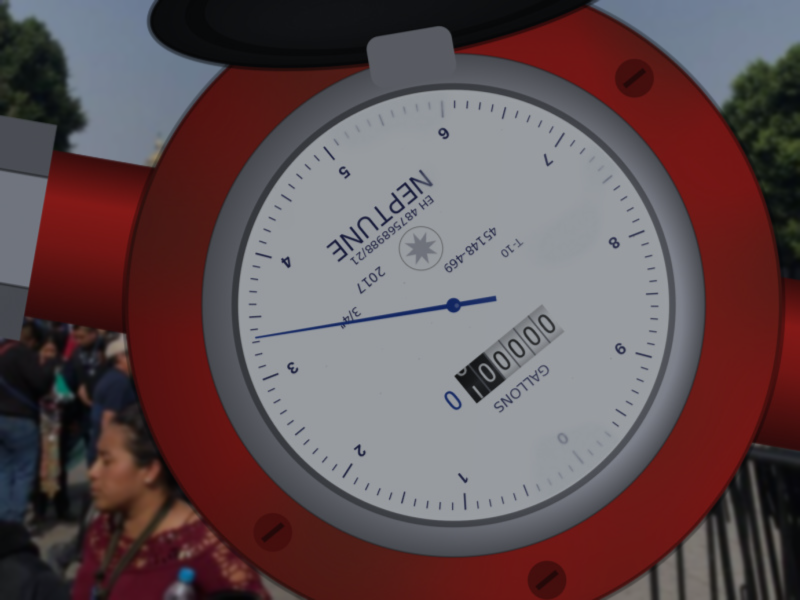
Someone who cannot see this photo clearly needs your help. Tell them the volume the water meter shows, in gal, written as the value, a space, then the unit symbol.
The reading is 13.3 gal
